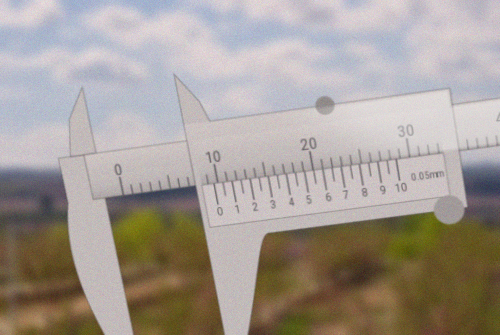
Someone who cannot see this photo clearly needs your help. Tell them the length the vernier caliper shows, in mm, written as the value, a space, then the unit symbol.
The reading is 9.6 mm
